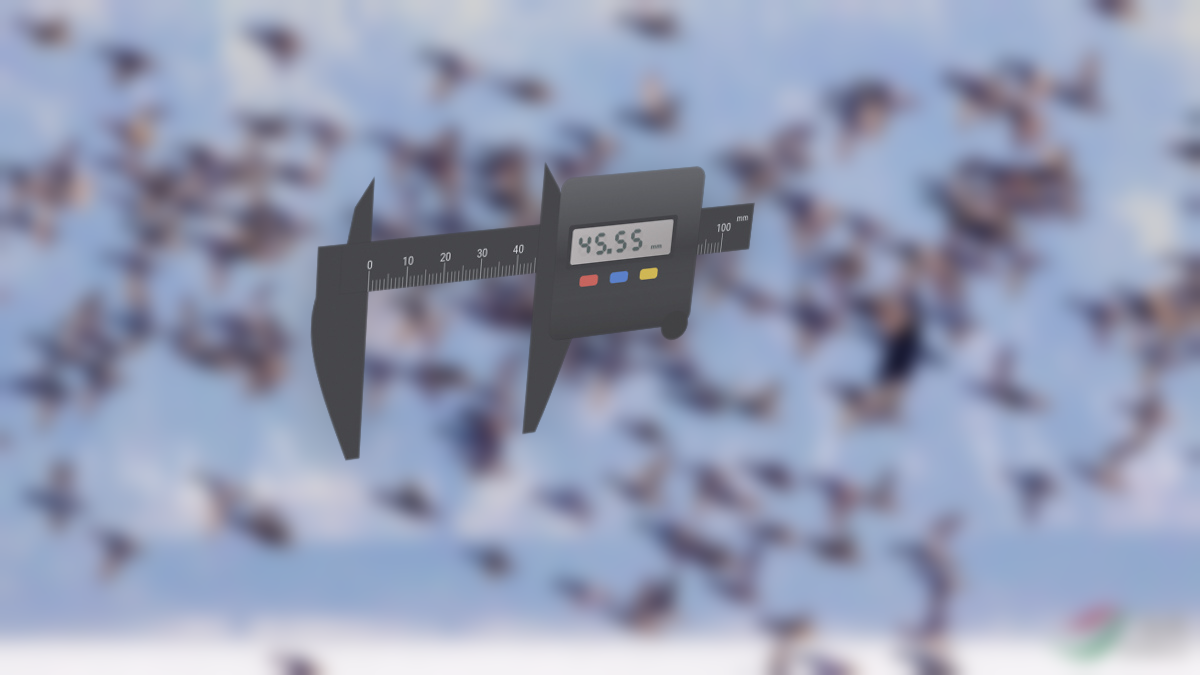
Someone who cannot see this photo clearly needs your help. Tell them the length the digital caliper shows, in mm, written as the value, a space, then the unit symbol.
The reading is 45.55 mm
